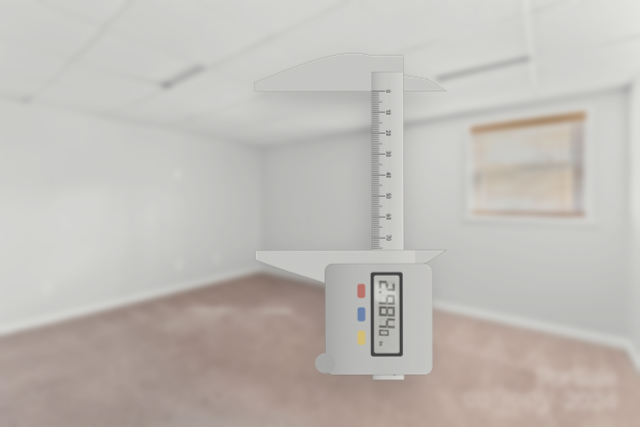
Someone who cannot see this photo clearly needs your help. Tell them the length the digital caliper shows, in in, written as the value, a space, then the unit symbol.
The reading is 2.9840 in
